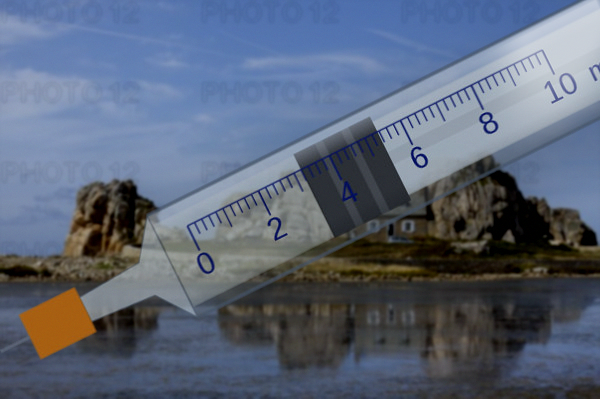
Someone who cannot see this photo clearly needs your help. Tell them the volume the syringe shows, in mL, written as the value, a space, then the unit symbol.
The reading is 3.2 mL
